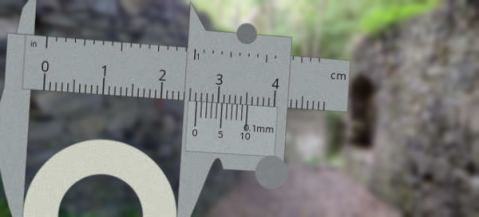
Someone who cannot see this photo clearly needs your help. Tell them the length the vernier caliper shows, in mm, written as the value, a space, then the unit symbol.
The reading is 26.2 mm
